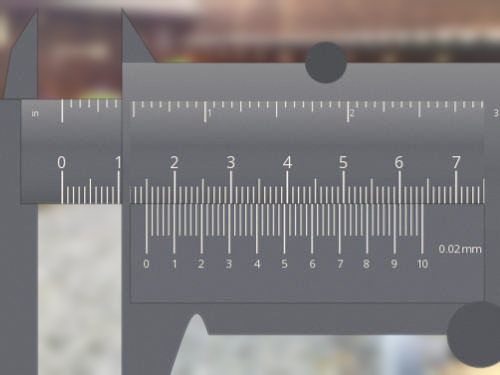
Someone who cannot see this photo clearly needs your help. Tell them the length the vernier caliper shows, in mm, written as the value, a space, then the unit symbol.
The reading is 15.0 mm
